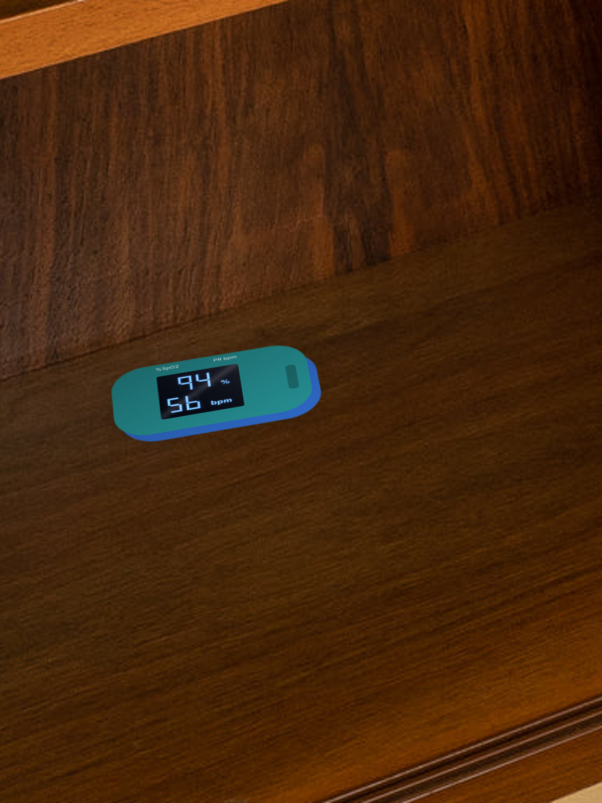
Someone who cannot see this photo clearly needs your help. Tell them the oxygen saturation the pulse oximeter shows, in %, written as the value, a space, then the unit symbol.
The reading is 94 %
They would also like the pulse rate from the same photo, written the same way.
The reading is 56 bpm
